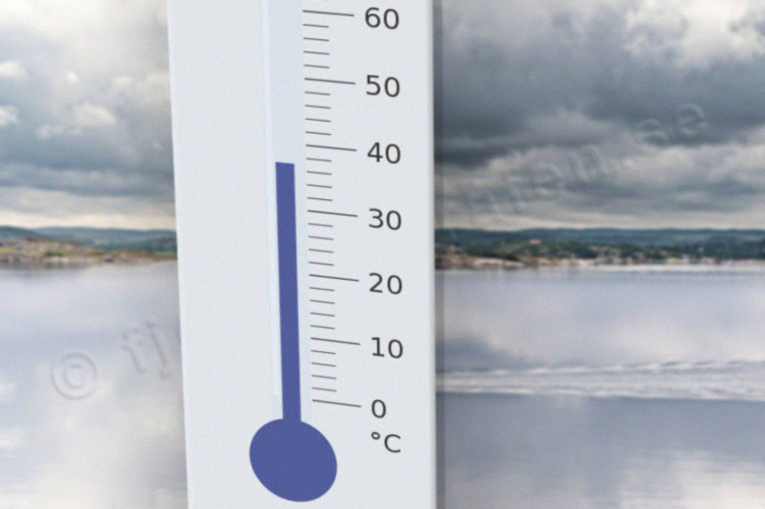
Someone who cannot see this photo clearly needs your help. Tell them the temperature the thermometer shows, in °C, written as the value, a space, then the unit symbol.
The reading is 37 °C
